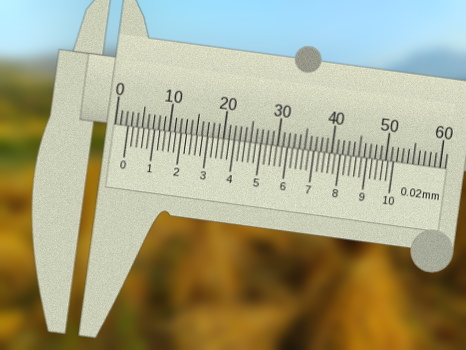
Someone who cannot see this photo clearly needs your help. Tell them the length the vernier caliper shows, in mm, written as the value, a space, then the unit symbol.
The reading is 2.4 mm
